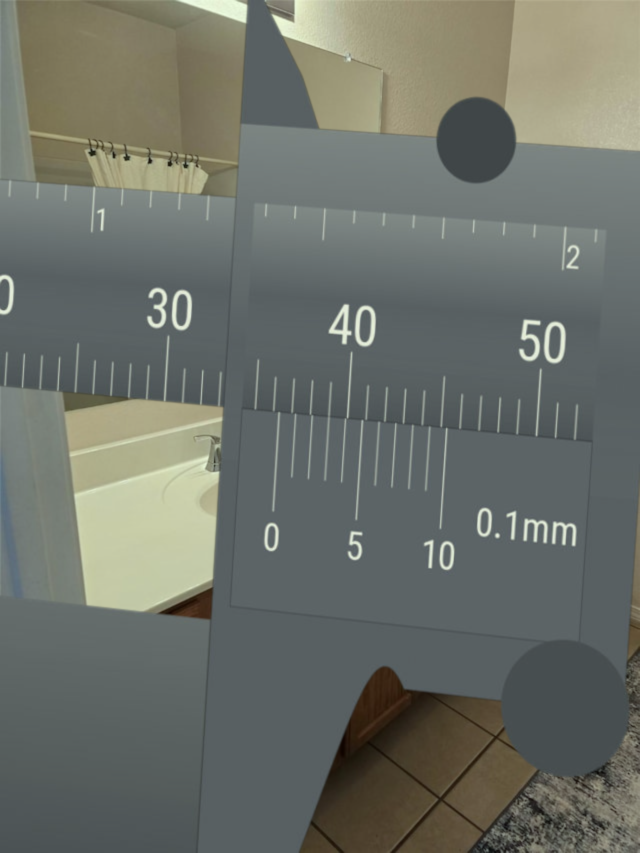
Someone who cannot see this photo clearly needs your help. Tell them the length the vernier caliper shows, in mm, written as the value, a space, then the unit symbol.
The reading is 36.3 mm
